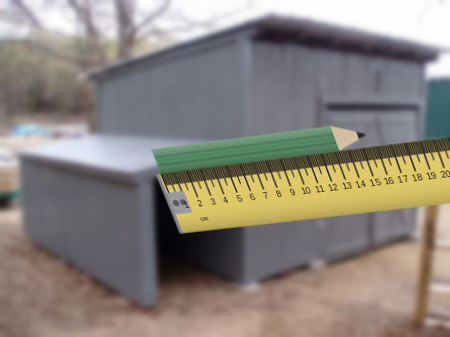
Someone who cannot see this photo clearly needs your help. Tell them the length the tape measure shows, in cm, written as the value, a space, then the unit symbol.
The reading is 15.5 cm
